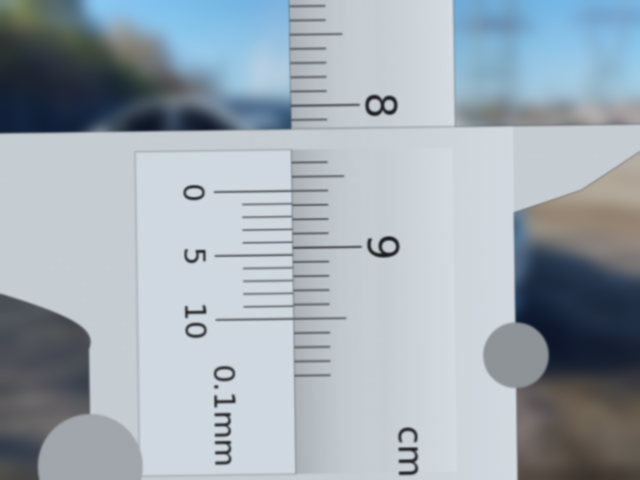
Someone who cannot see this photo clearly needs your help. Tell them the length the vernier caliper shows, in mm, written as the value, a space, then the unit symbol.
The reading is 86.0 mm
